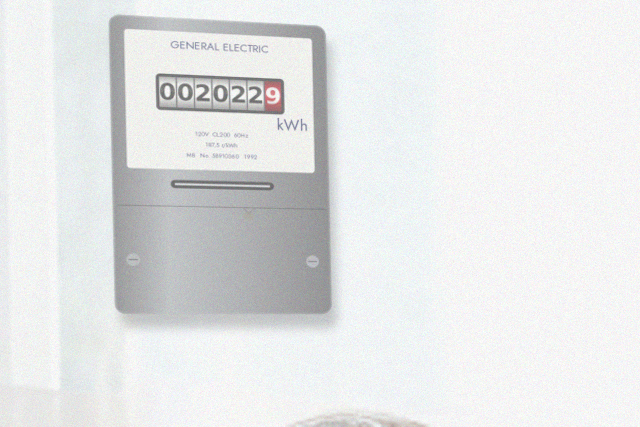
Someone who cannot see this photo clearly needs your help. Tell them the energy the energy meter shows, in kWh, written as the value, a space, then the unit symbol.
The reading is 2022.9 kWh
